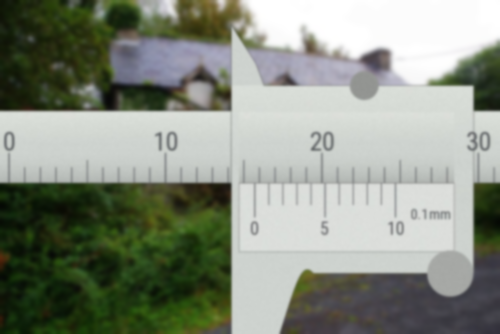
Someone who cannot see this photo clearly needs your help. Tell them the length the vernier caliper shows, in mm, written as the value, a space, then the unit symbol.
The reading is 15.7 mm
